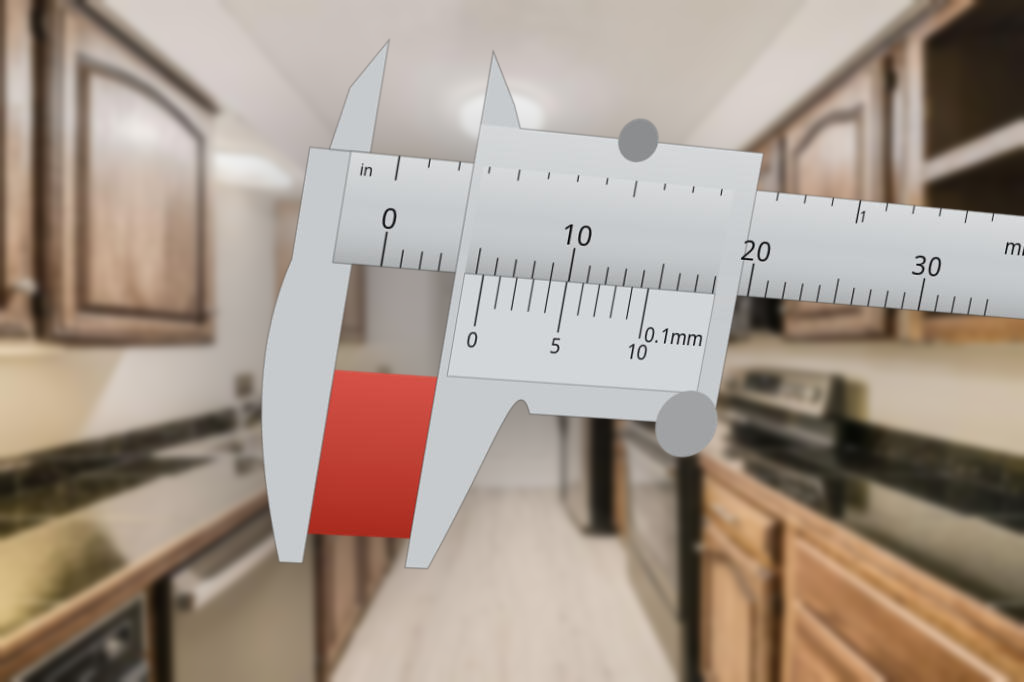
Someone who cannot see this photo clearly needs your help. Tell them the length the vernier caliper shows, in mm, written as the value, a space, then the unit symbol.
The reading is 5.4 mm
